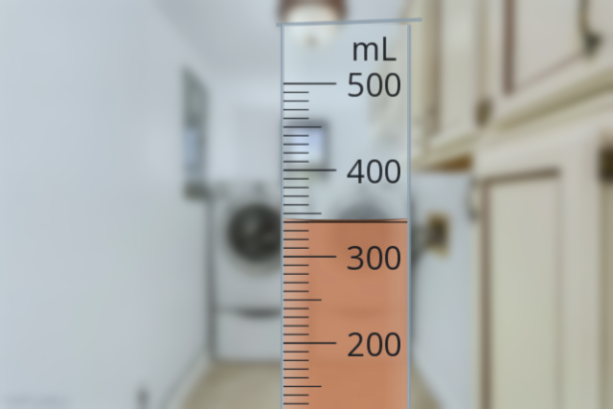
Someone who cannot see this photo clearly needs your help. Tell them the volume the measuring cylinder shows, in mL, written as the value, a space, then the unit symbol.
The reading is 340 mL
